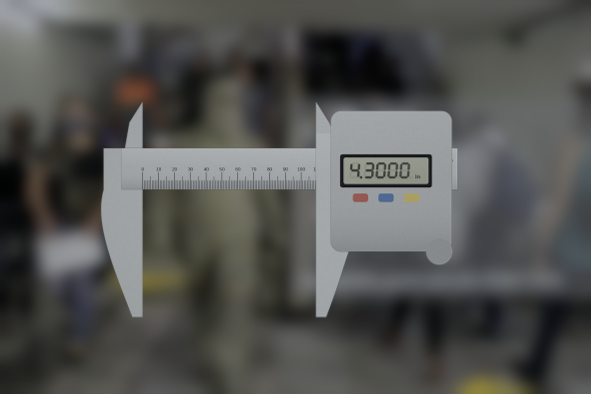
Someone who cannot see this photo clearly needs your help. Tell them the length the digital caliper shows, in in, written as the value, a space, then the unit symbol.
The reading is 4.3000 in
